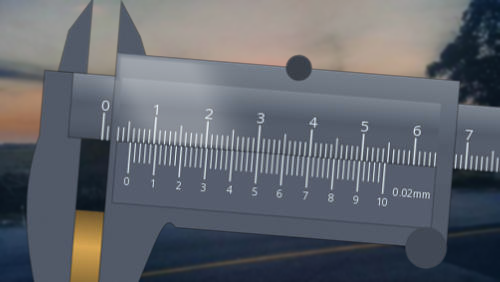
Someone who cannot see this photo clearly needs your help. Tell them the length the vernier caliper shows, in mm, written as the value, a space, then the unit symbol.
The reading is 5.5 mm
